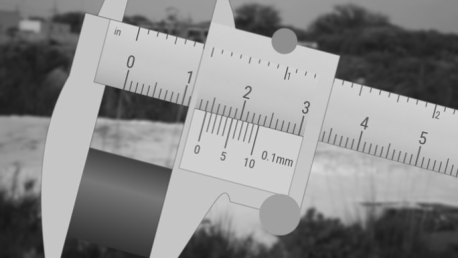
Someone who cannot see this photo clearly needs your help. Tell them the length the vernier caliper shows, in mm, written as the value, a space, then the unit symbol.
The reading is 14.2 mm
